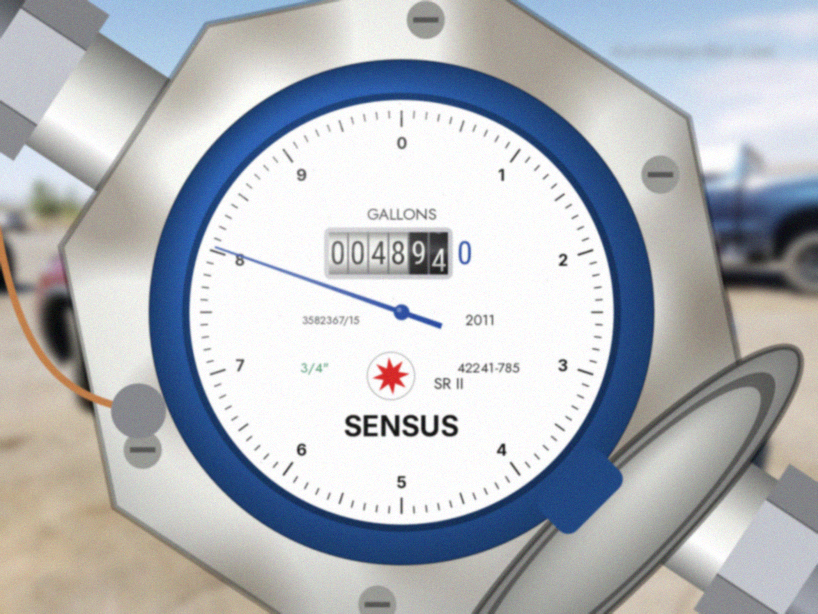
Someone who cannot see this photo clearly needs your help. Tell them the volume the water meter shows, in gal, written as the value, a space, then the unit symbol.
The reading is 48938.0 gal
